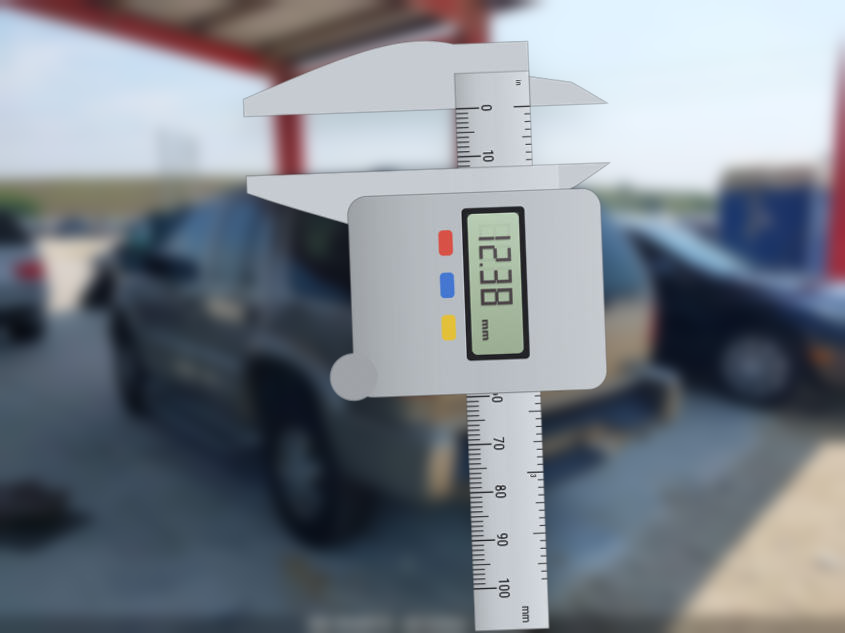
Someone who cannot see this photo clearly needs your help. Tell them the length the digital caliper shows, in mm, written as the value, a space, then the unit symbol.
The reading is 12.38 mm
